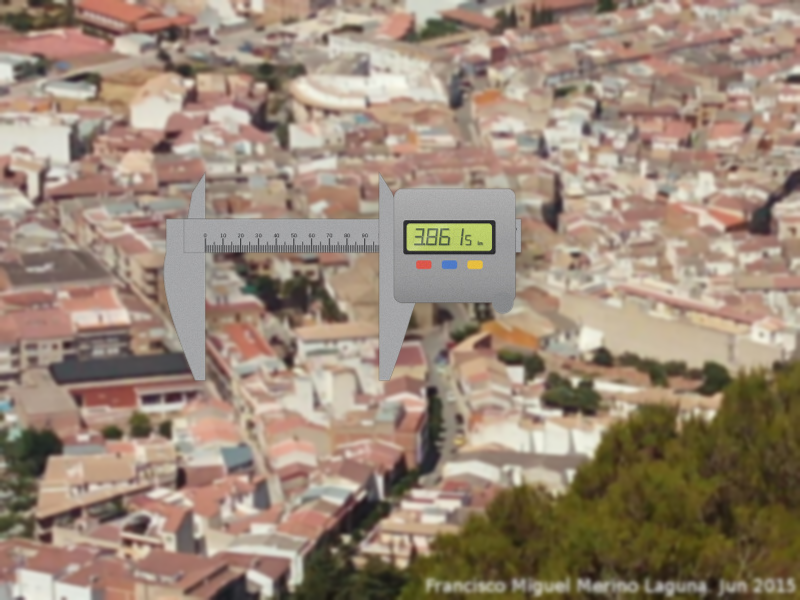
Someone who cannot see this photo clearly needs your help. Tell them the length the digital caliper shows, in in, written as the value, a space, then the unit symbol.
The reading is 3.8615 in
